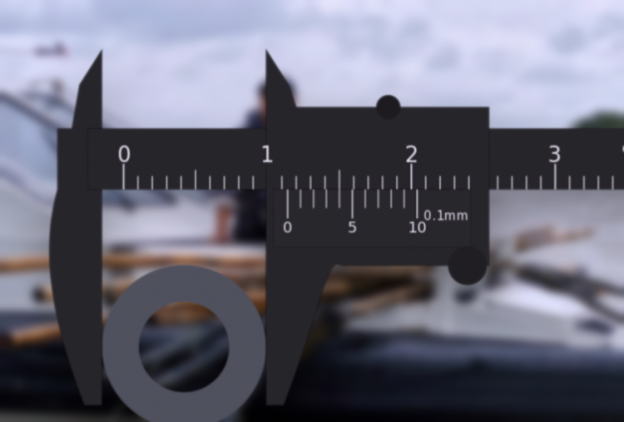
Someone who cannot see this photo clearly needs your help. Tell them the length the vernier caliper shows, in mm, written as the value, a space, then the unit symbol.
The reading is 11.4 mm
